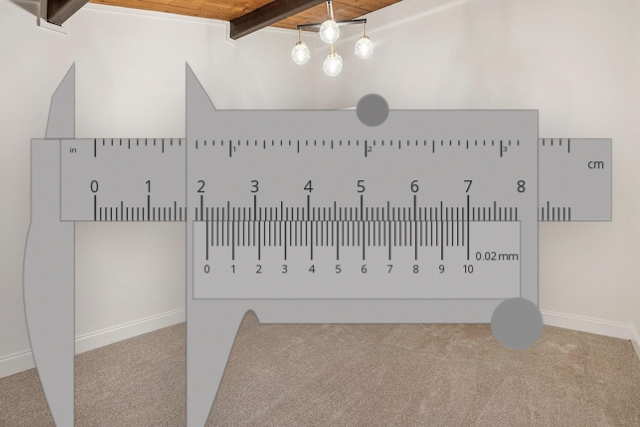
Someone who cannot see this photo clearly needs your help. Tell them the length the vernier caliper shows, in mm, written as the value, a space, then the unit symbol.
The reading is 21.0 mm
